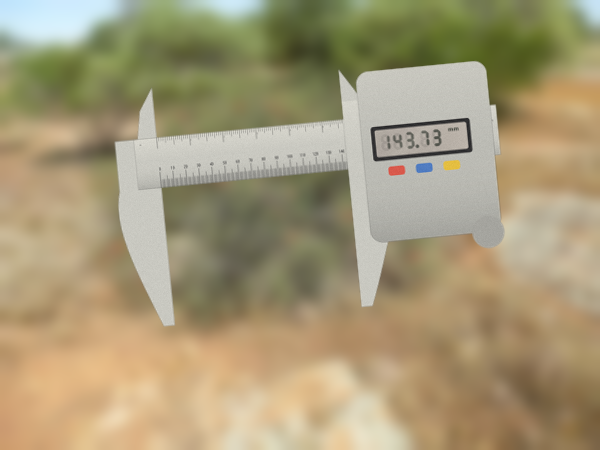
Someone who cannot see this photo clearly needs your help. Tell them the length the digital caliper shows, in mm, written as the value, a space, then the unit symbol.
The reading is 143.73 mm
